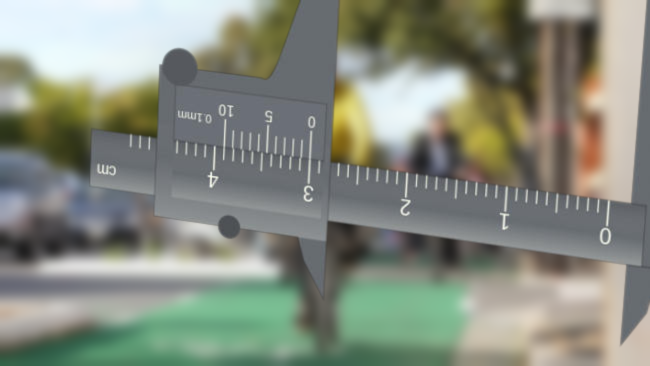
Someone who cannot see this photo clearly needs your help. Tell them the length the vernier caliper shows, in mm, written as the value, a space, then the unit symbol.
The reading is 30.0 mm
